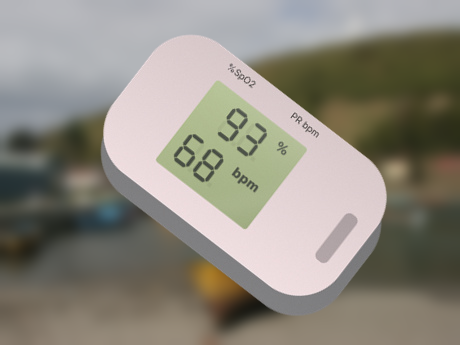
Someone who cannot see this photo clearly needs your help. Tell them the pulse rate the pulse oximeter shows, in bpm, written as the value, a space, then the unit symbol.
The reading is 68 bpm
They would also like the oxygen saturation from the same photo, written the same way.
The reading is 93 %
